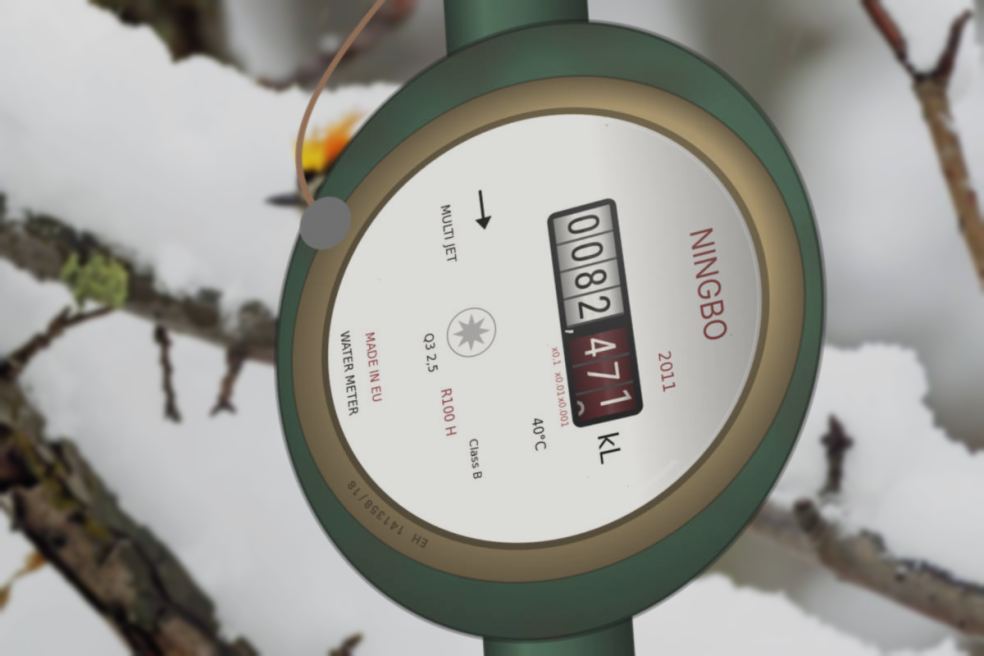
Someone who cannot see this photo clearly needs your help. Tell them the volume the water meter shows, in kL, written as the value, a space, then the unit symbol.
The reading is 82.471 kL
